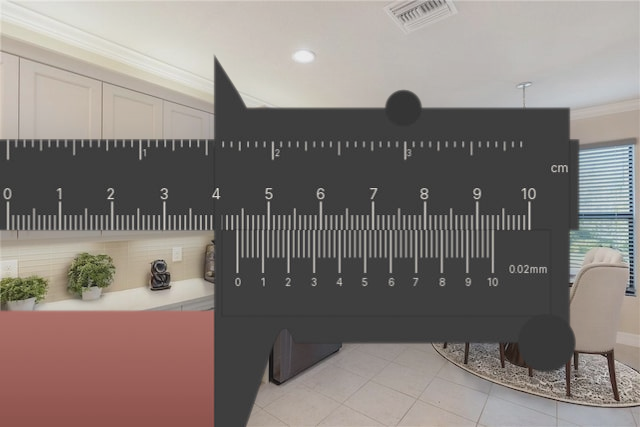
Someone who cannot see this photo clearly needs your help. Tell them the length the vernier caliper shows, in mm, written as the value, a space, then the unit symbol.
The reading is 44.0 mm
